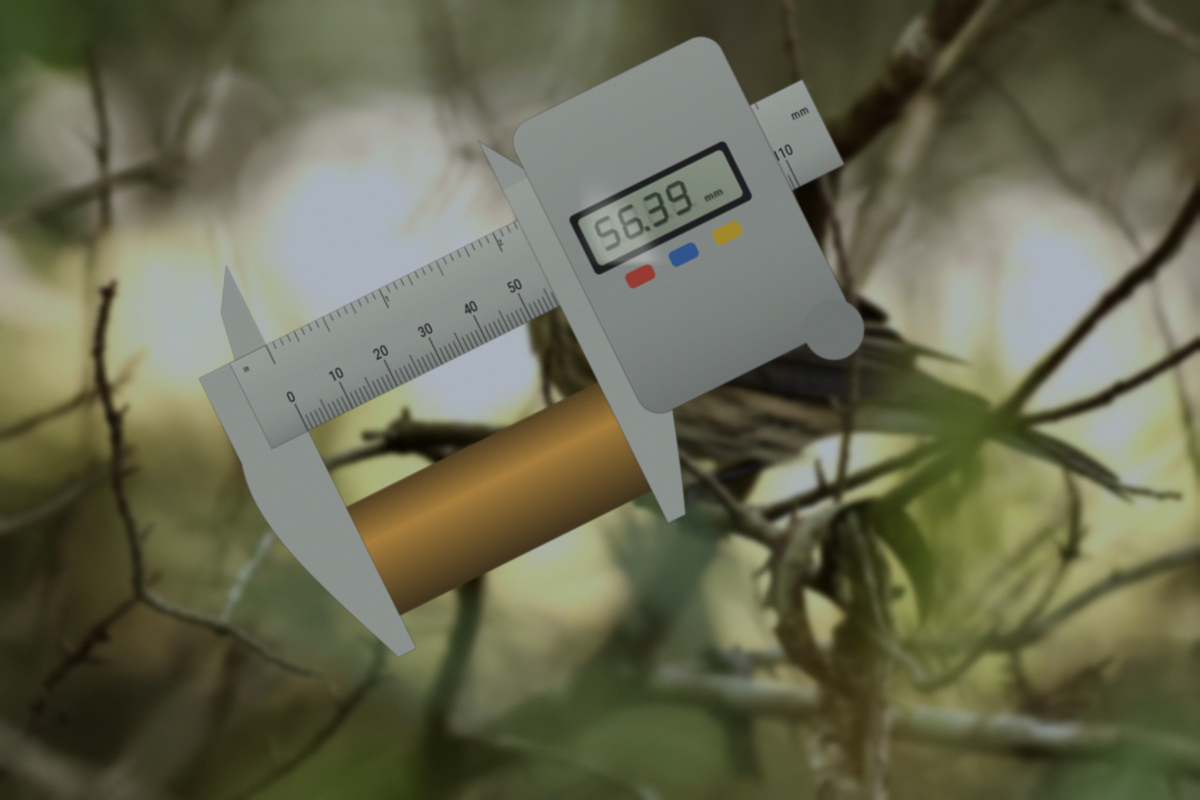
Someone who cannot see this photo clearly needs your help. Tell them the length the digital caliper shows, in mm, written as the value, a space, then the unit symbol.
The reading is 56.39 mm
